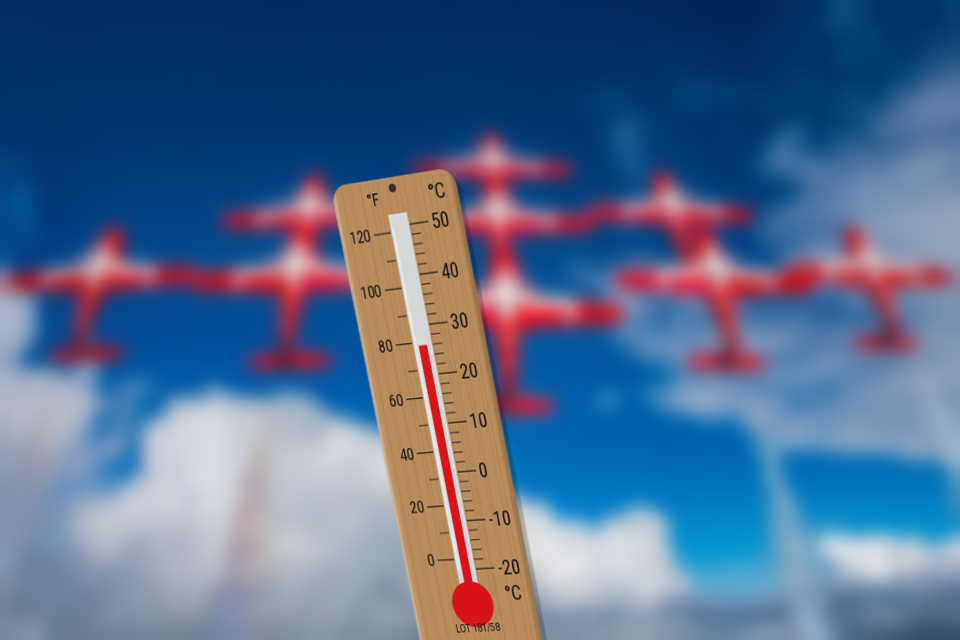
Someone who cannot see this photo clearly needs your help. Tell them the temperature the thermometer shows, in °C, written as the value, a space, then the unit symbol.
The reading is 26 °C
